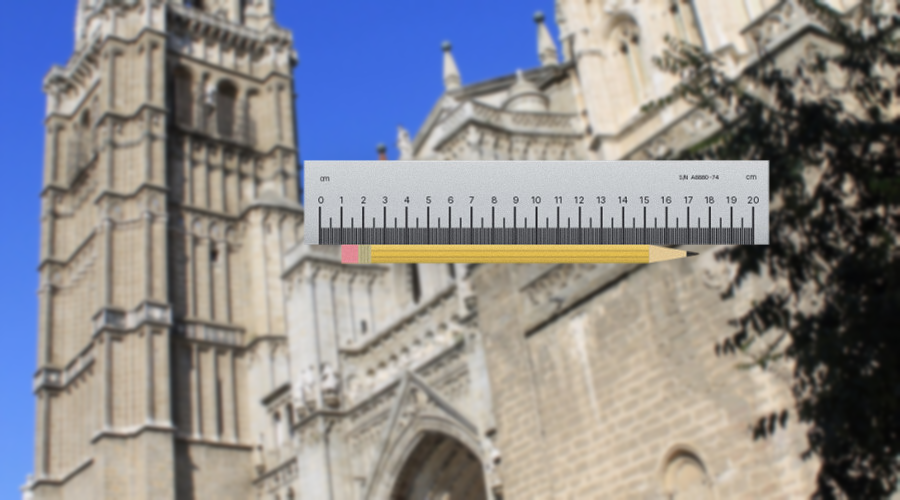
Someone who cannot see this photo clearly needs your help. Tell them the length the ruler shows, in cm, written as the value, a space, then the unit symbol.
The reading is 16.5 cm
